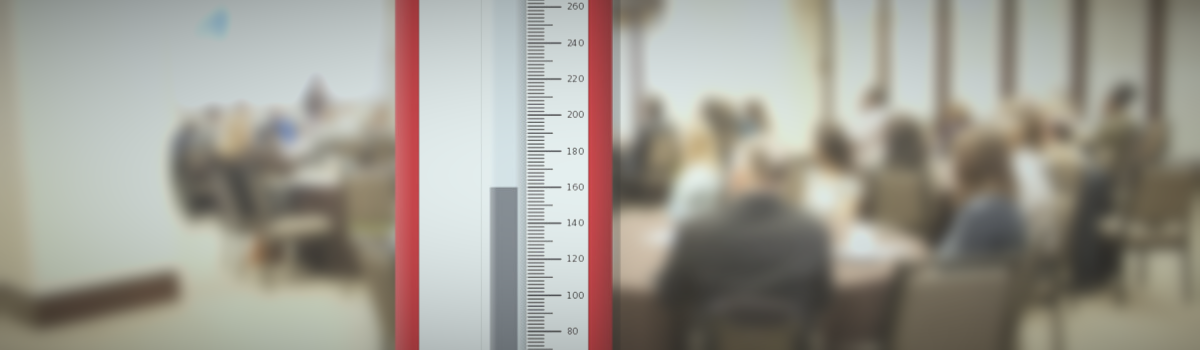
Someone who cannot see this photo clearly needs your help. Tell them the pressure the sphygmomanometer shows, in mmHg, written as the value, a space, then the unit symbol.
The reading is 160 mmHg
